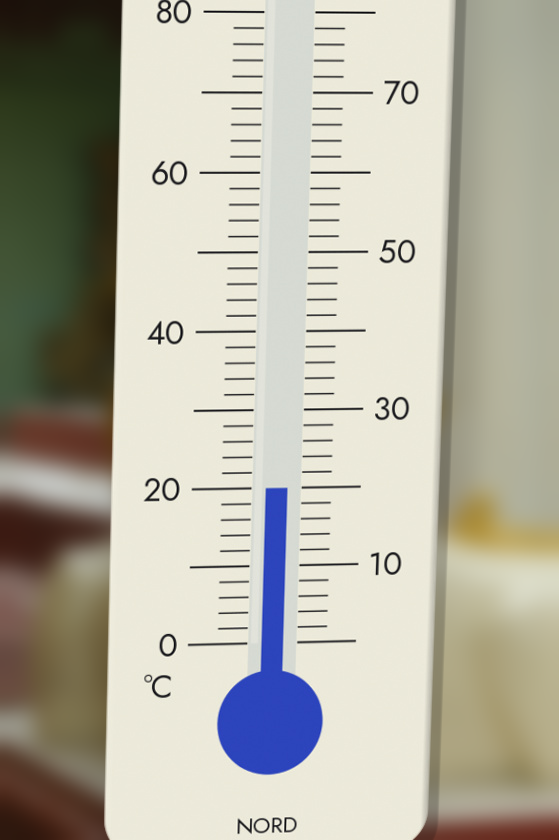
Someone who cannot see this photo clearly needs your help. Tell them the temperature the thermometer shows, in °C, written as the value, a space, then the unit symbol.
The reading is 20 °C
